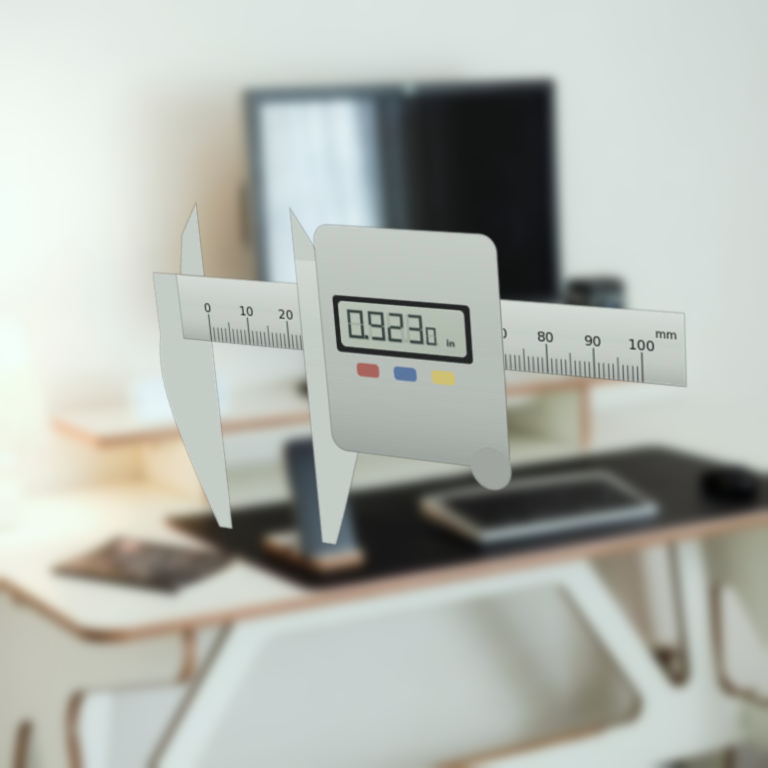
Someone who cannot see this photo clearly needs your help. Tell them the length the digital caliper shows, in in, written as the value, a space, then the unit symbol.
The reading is 0.9230 in
